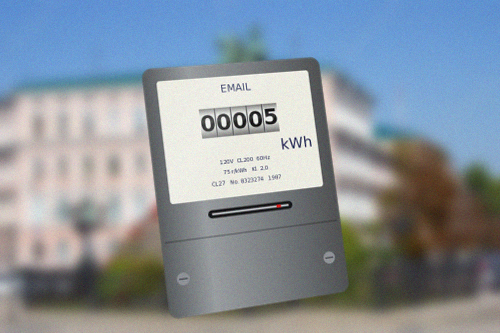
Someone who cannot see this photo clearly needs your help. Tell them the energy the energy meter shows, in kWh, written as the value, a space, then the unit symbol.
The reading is 5 kWh
